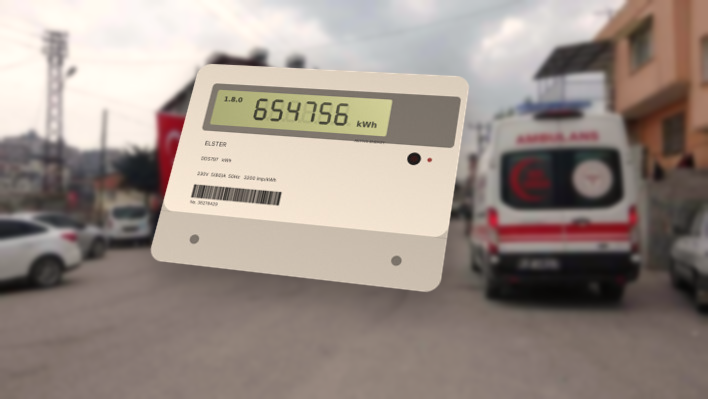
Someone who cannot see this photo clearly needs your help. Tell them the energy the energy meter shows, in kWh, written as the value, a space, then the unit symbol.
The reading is 654756 kWh
